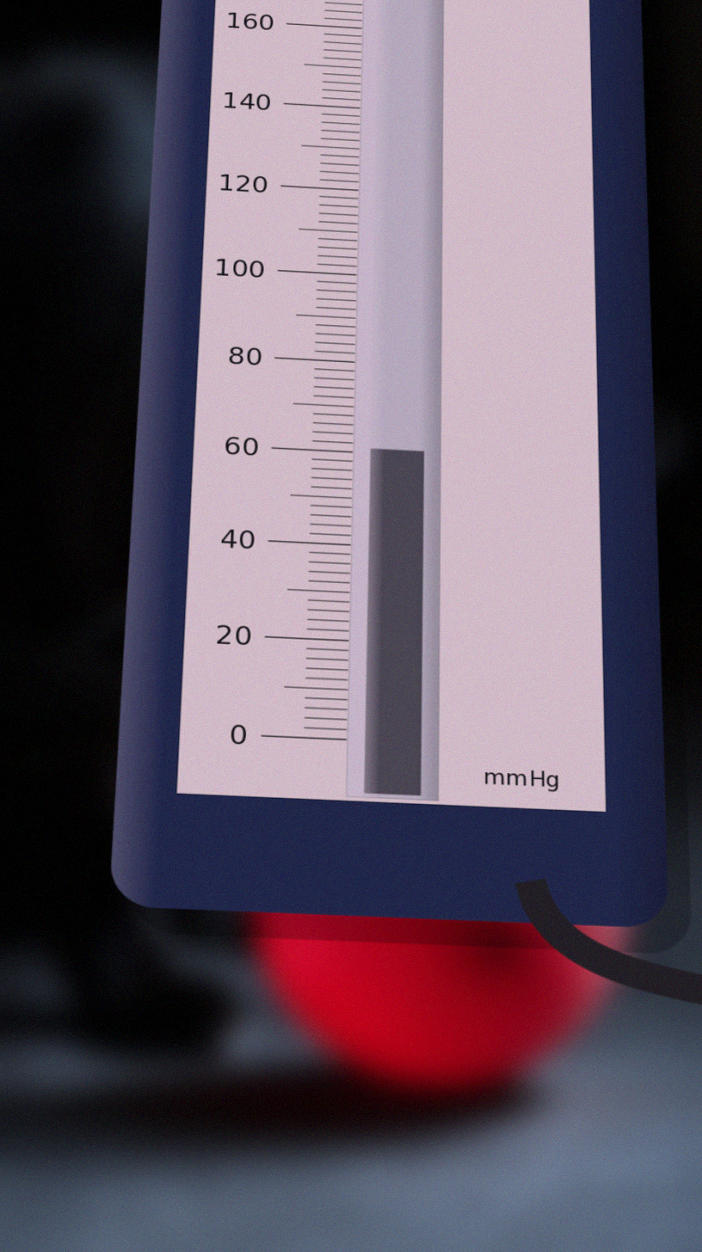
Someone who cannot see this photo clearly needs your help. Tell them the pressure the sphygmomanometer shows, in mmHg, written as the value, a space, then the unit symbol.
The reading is 61 mmHg
